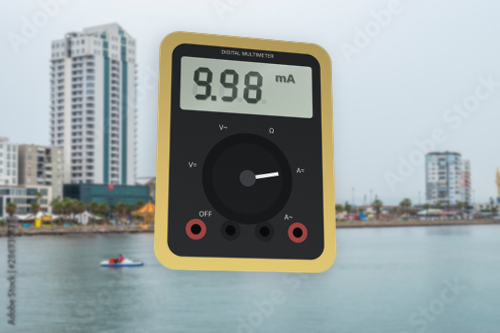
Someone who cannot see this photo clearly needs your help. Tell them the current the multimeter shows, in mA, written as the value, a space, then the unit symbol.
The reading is 9.98 mA
